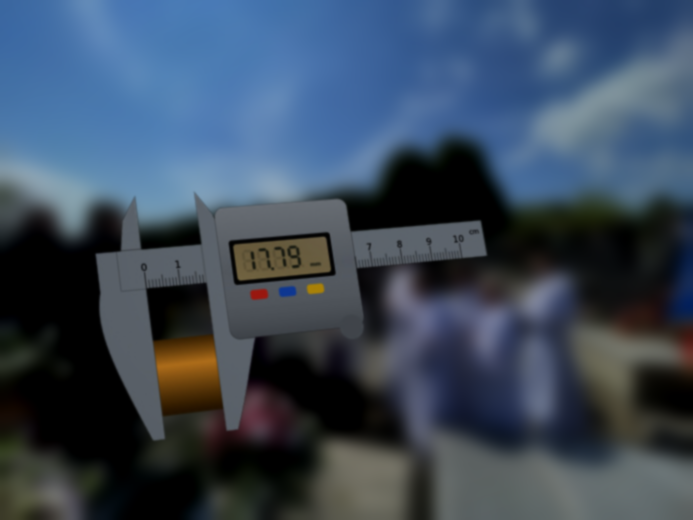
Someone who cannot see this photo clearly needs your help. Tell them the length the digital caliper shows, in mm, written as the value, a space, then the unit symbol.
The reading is 17.79 mm
